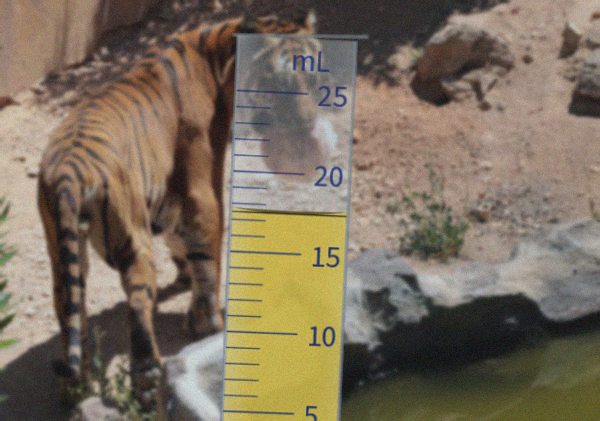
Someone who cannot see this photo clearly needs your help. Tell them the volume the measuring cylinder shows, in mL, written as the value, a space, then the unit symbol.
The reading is 17.5 mL
